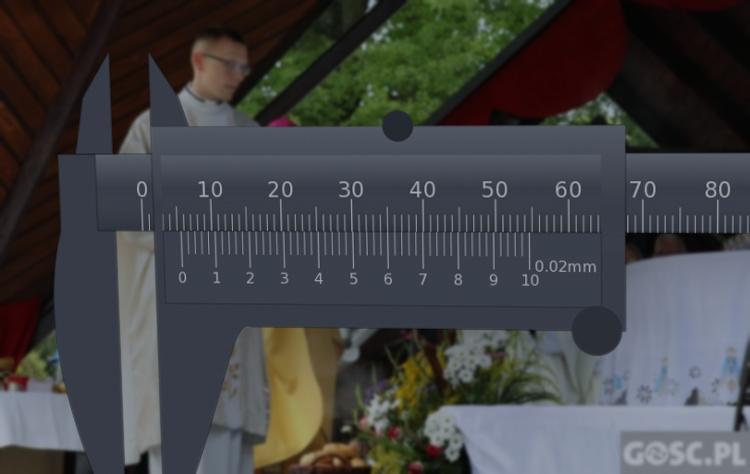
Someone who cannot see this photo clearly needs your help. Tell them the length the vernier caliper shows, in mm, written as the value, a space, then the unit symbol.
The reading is 5.6 mm
